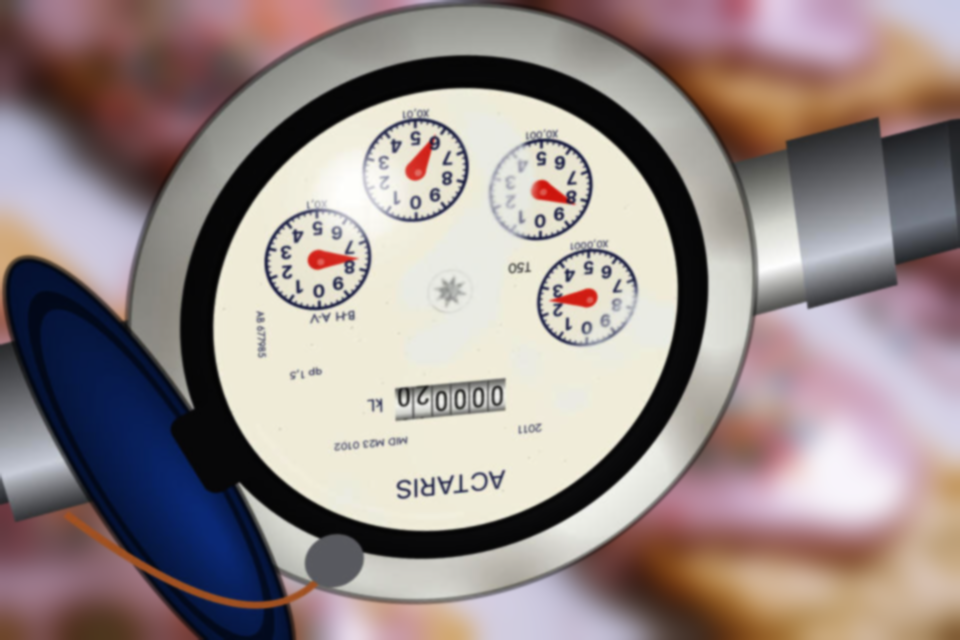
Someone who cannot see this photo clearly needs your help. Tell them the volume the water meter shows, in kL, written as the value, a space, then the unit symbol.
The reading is 19.7582 kL
